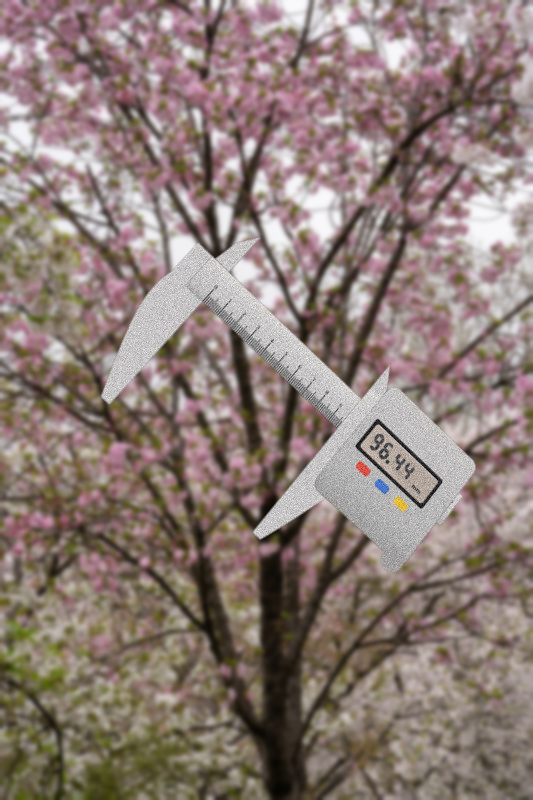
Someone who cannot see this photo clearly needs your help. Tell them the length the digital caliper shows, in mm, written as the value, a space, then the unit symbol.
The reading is 96.44 mm
